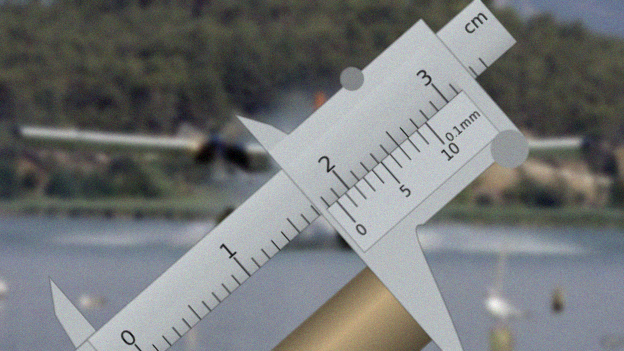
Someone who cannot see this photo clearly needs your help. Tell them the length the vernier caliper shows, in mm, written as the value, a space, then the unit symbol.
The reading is 18.7 mm
